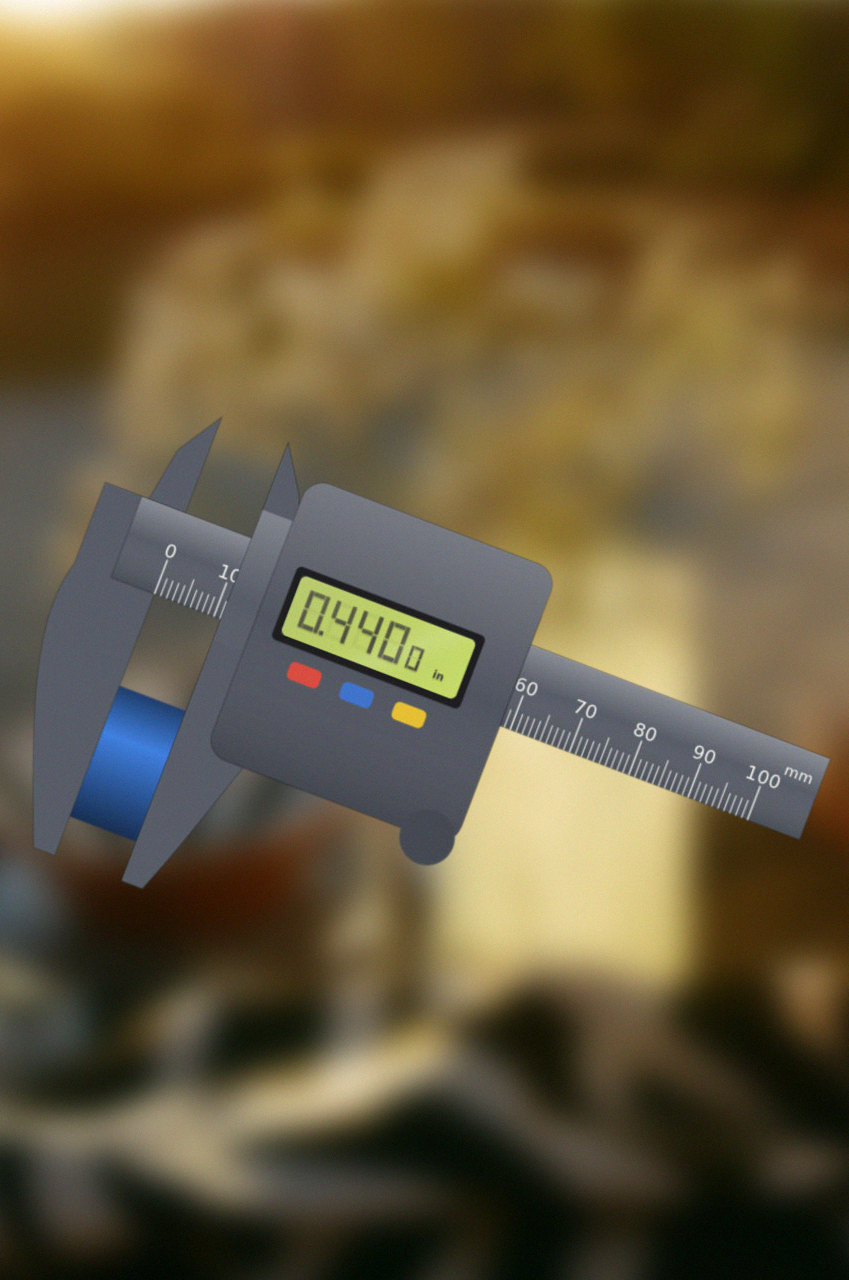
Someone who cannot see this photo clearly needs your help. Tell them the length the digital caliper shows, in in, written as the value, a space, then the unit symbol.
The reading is 0.4400 in
